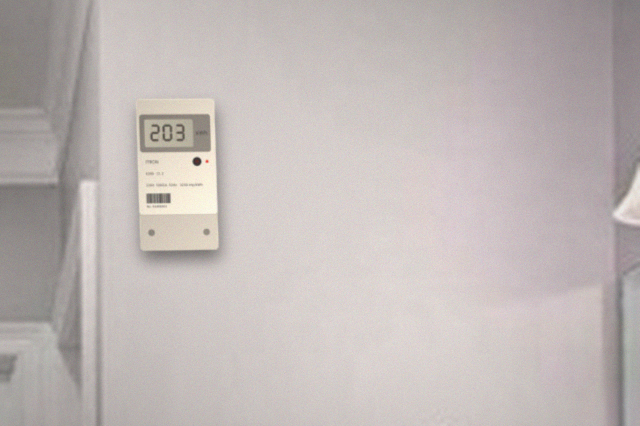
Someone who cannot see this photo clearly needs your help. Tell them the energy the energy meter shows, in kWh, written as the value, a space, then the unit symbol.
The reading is 203 kWh
